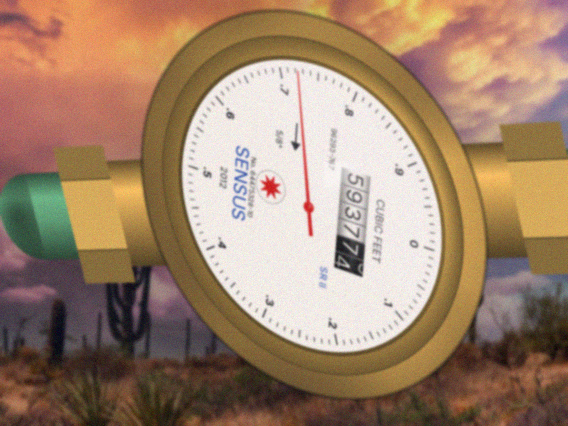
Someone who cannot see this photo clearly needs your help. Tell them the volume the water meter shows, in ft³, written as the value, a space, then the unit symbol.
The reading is 593773.72 ft³
